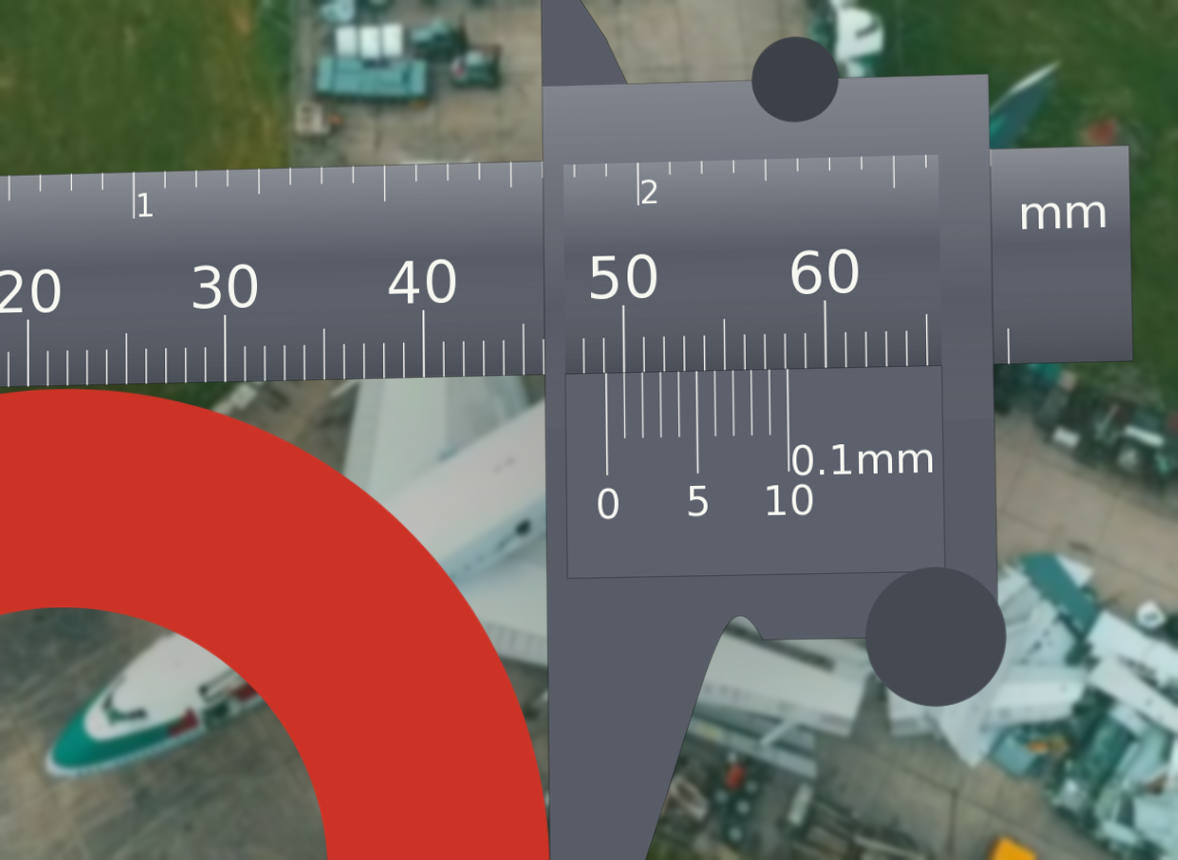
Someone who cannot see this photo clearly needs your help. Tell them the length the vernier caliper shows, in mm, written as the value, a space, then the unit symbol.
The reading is 49.1 mm
